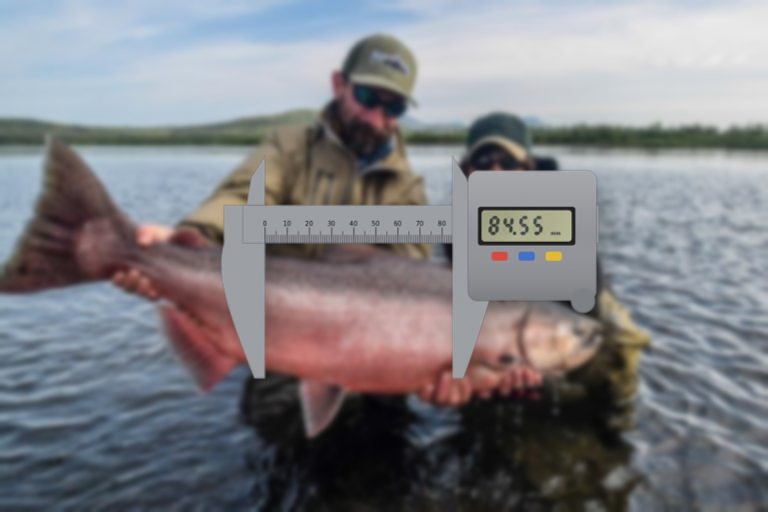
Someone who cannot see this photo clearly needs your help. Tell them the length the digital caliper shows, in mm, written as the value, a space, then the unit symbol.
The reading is 84.55 mm
